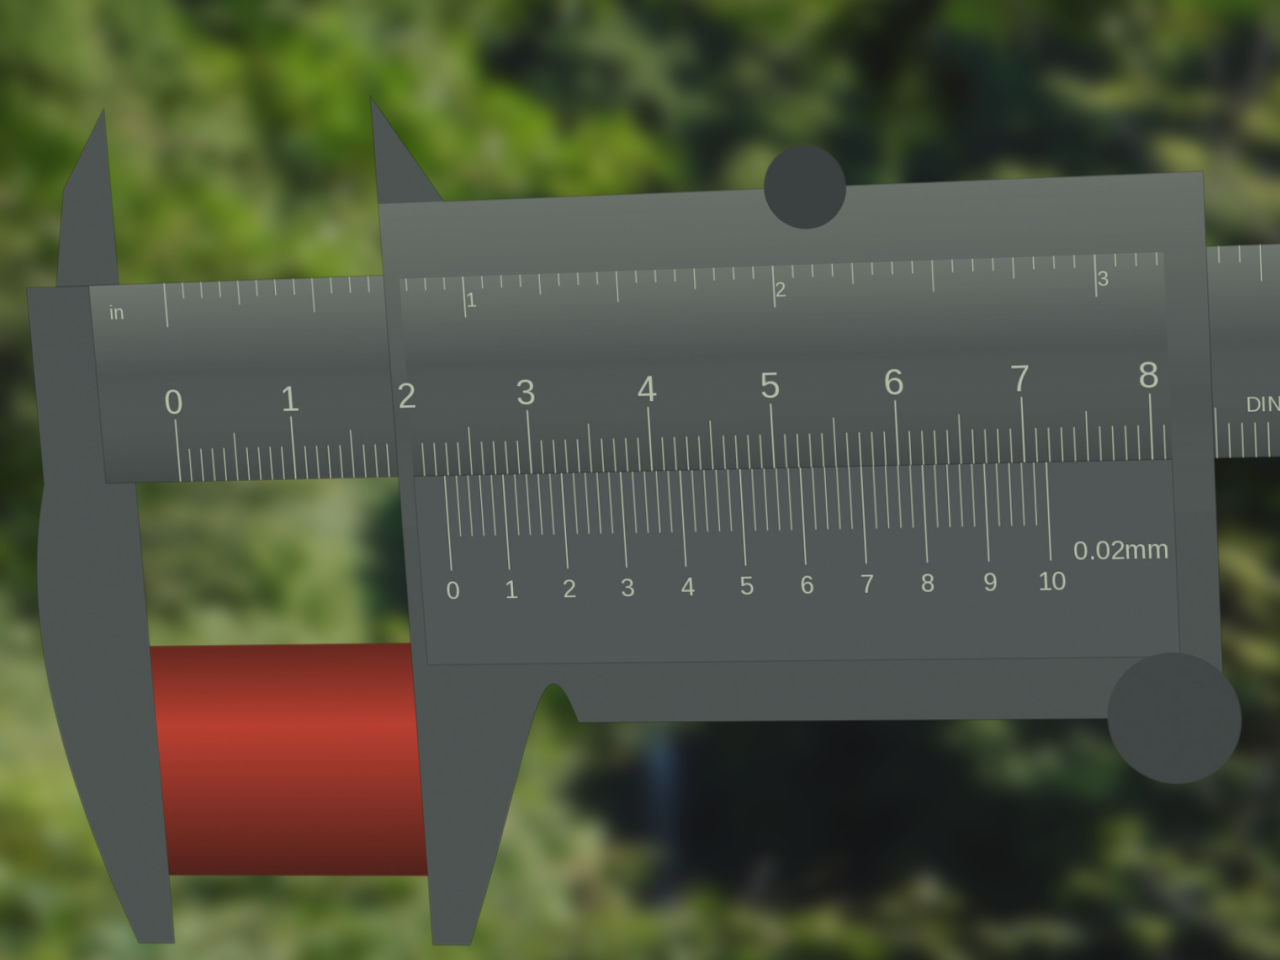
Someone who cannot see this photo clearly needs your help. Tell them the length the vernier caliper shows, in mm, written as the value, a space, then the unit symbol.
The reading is 22.7 mm
